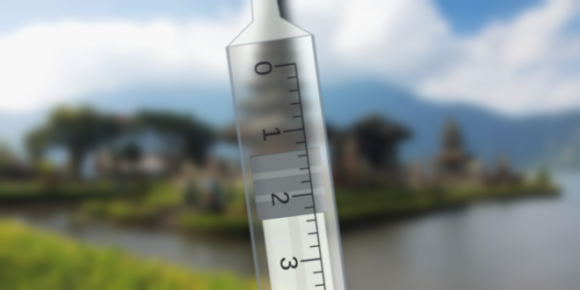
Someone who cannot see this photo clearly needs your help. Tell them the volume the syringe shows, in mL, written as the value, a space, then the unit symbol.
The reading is 1.3 mL
